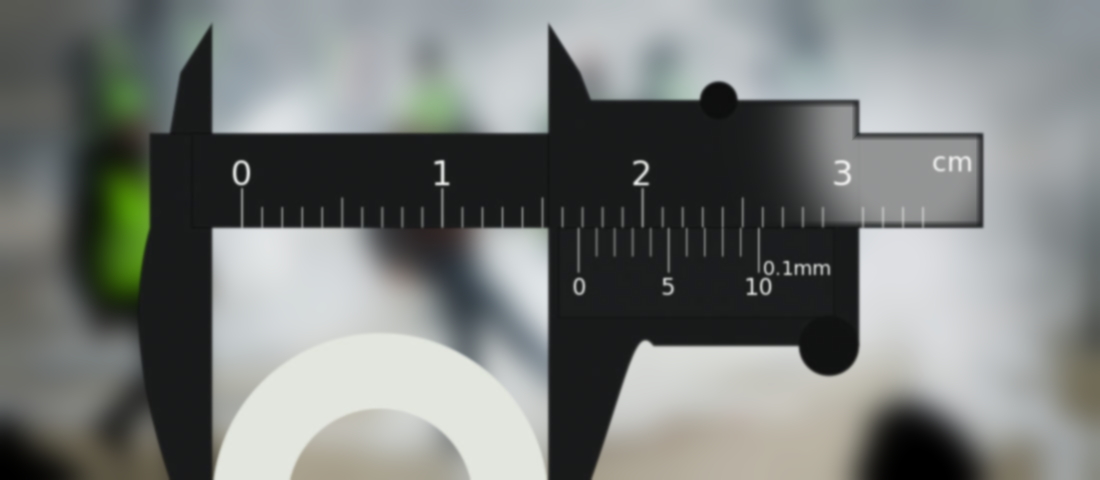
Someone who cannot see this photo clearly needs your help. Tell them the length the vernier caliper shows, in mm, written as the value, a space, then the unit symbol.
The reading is 16.8 mm
